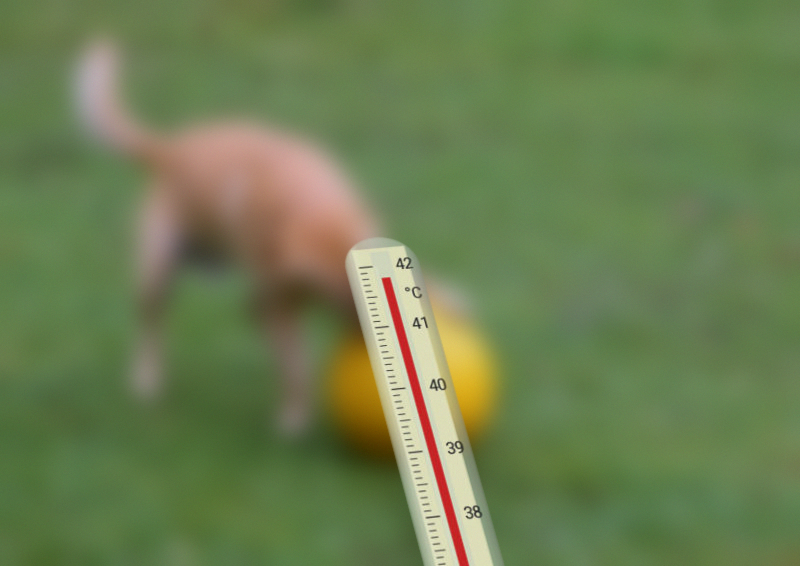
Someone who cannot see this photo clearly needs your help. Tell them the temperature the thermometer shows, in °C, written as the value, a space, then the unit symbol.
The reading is 41.8 °C
